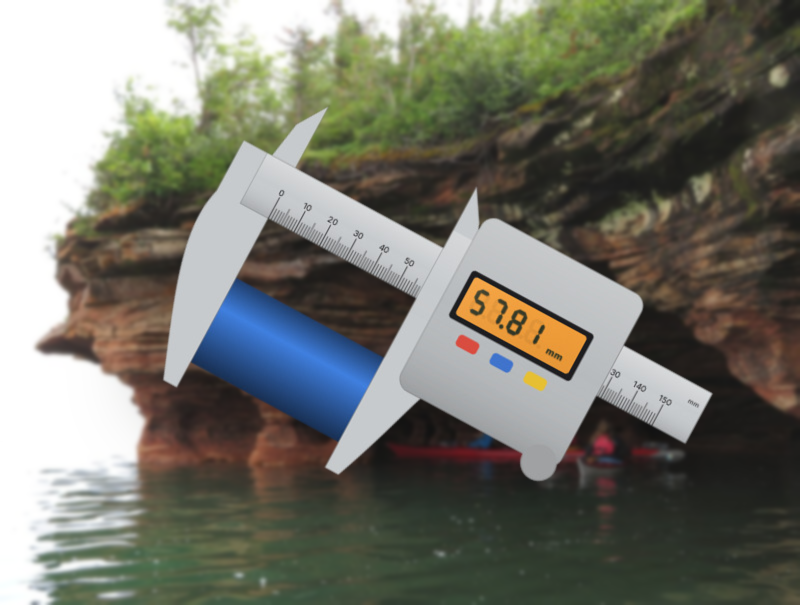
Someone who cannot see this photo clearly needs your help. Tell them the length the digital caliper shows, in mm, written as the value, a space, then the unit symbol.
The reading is 57.81 mm
